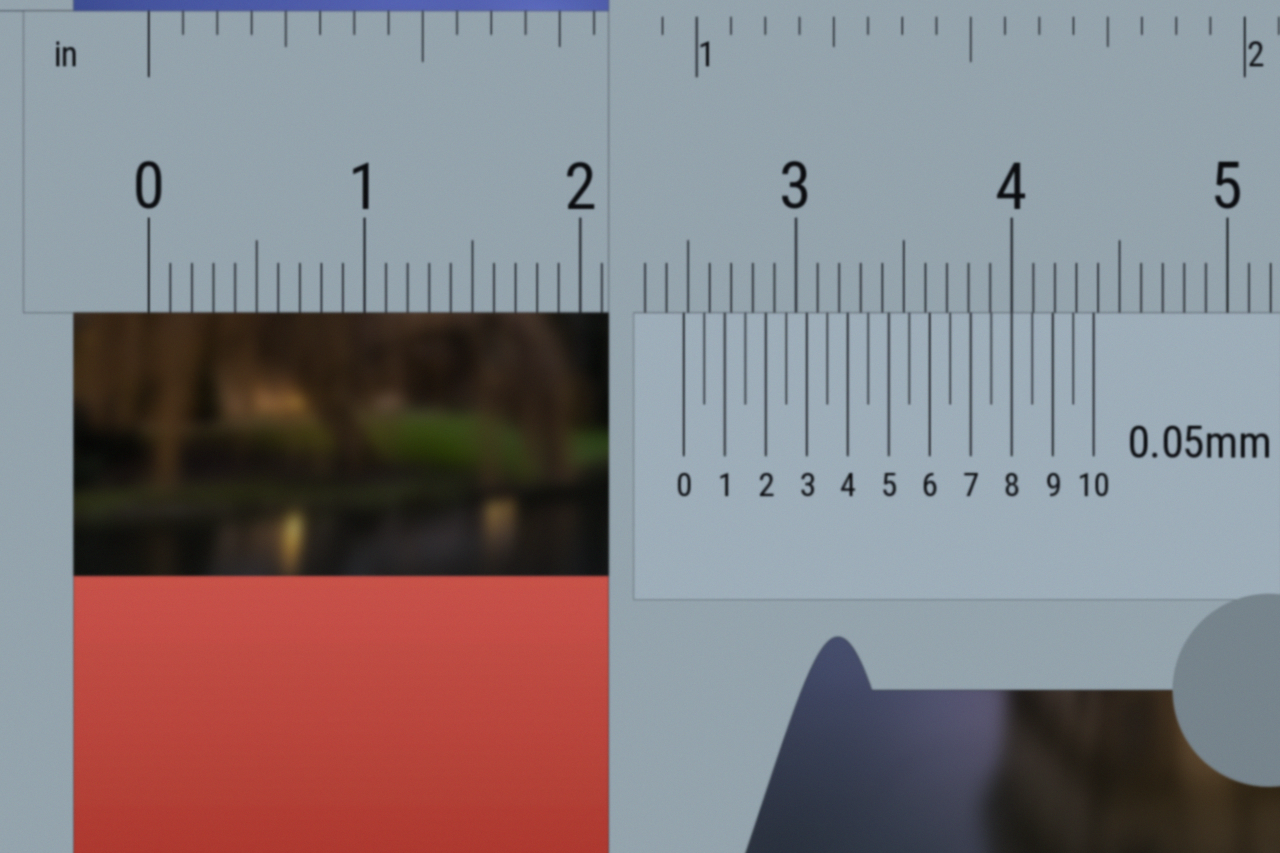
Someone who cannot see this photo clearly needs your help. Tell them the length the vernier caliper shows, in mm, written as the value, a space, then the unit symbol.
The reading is 24.8 mm
